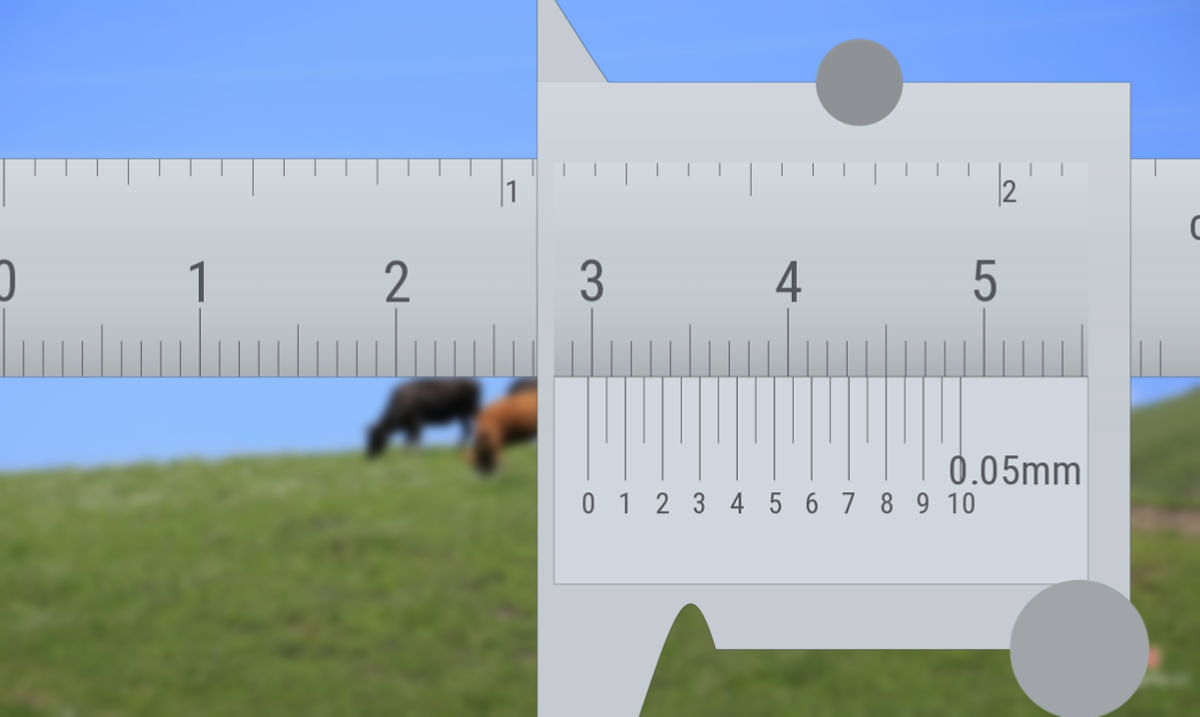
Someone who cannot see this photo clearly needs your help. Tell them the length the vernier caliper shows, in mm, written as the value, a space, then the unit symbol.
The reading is 29.8 mm
